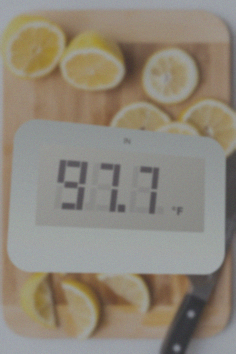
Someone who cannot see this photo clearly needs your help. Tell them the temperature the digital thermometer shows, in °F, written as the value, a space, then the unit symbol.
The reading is 97.7 °F
